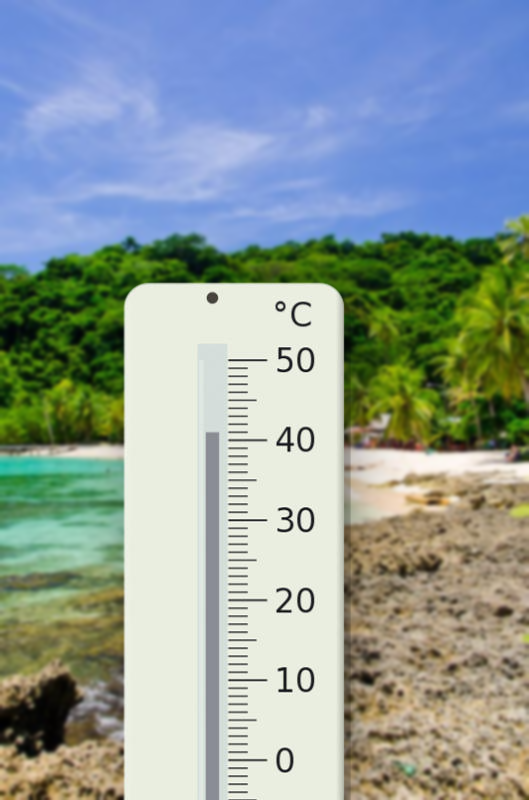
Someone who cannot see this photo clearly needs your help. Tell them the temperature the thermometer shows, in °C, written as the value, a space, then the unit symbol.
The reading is 41 °C
